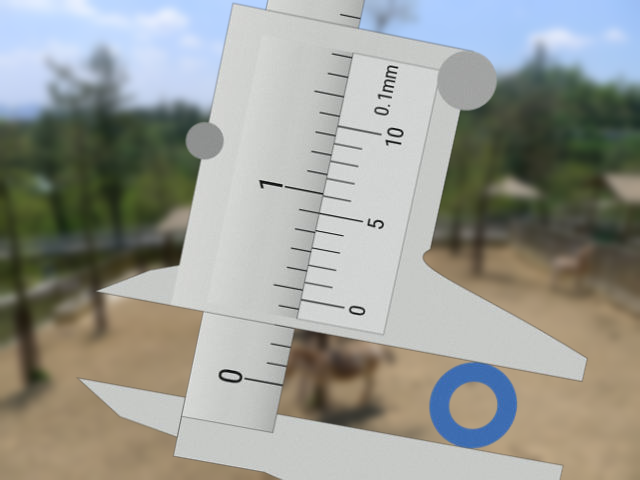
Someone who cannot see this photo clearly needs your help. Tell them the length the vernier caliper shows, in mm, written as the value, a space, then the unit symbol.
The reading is 4.5 mm
